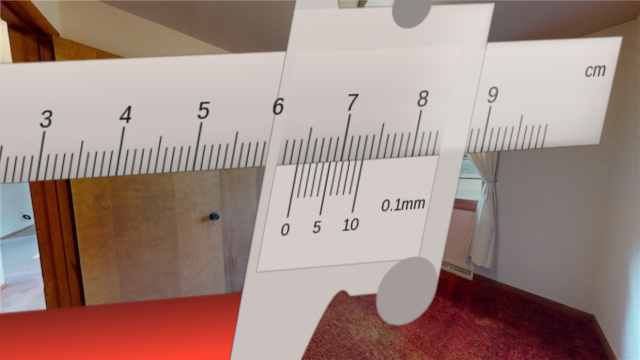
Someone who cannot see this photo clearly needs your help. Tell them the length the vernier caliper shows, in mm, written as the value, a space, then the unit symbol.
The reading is 64.0 mm
